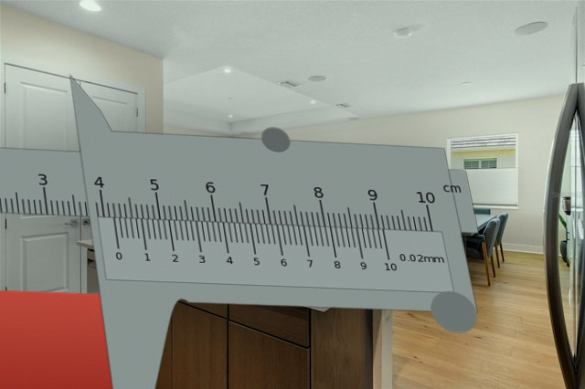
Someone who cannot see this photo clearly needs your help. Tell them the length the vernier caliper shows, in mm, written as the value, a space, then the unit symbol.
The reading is 41.8 mm
